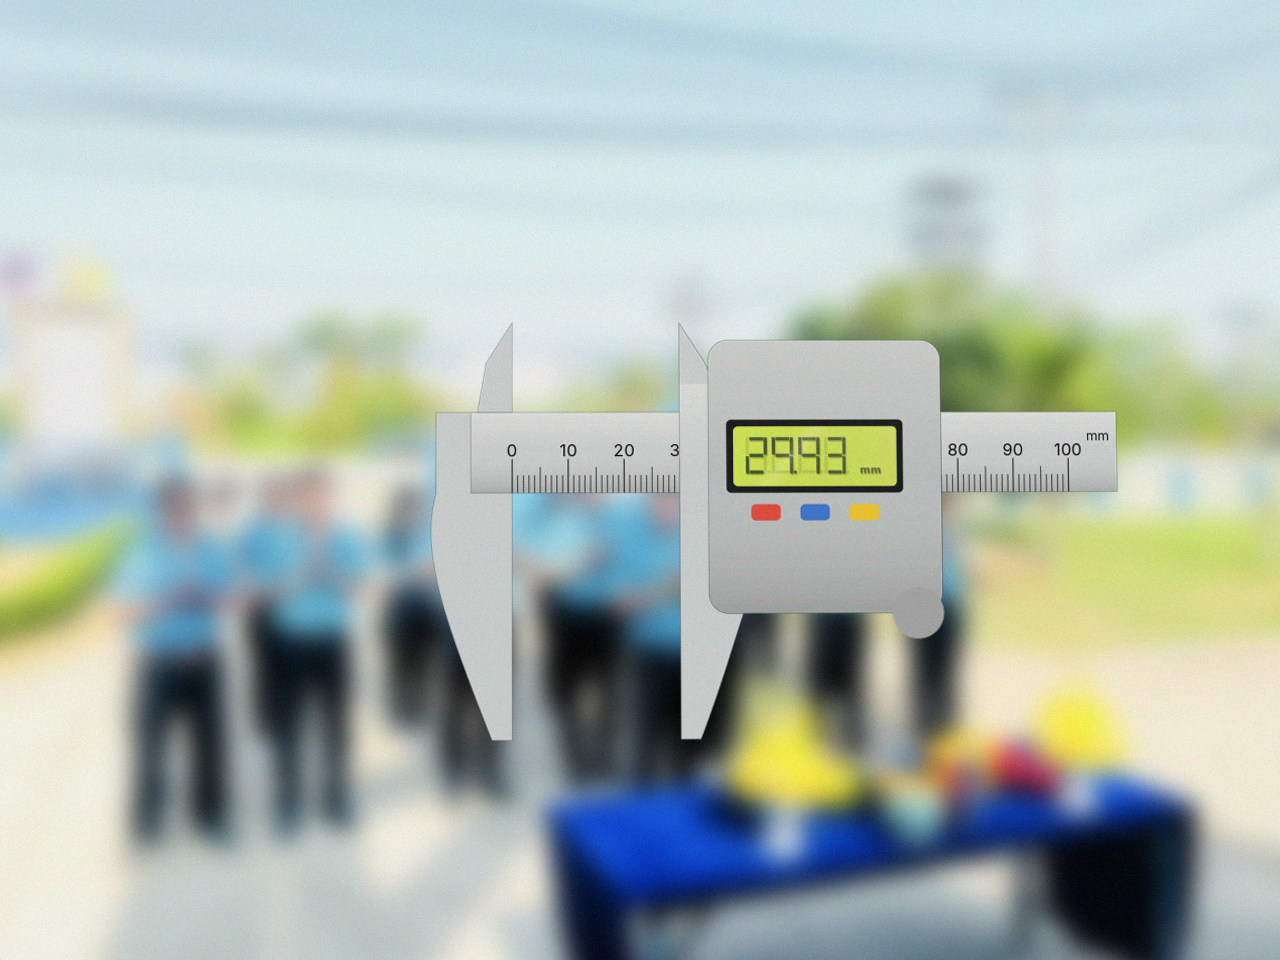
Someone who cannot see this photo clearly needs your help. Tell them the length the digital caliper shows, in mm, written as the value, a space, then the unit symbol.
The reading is 29.93 mm
